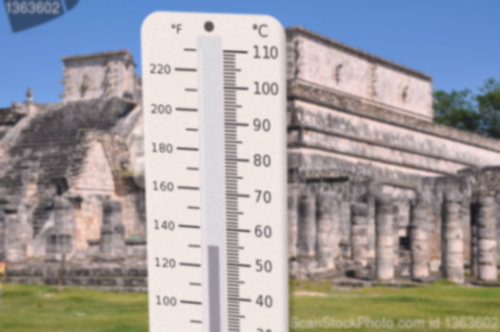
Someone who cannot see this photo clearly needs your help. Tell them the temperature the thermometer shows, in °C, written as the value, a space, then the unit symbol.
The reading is 55 °C
